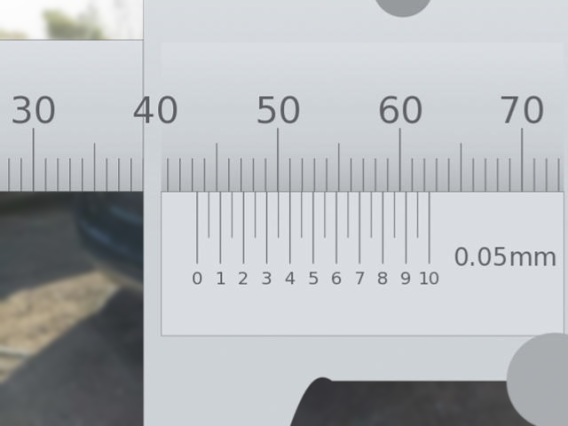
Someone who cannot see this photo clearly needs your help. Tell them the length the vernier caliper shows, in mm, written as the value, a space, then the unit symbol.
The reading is 43.4 mm
